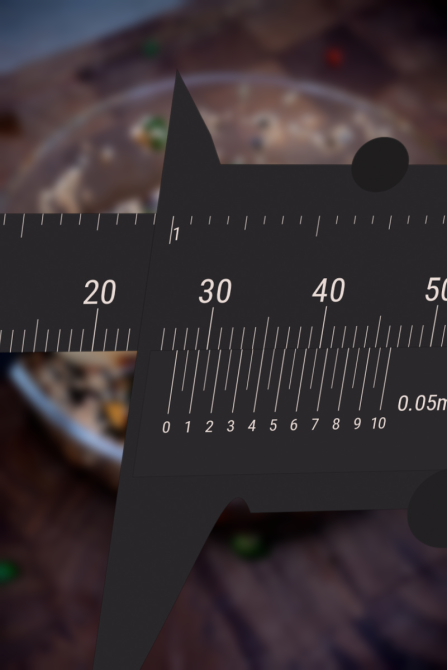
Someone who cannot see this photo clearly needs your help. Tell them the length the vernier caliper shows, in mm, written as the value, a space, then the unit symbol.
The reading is 27.4 mm
